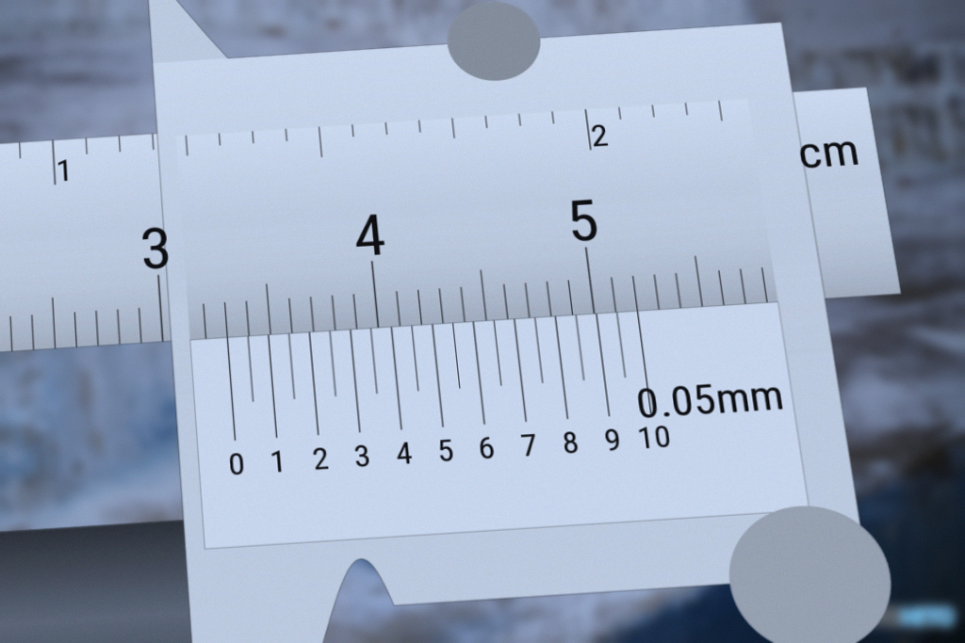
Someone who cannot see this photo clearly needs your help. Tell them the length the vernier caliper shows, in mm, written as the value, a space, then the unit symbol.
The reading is 33.0 mm
